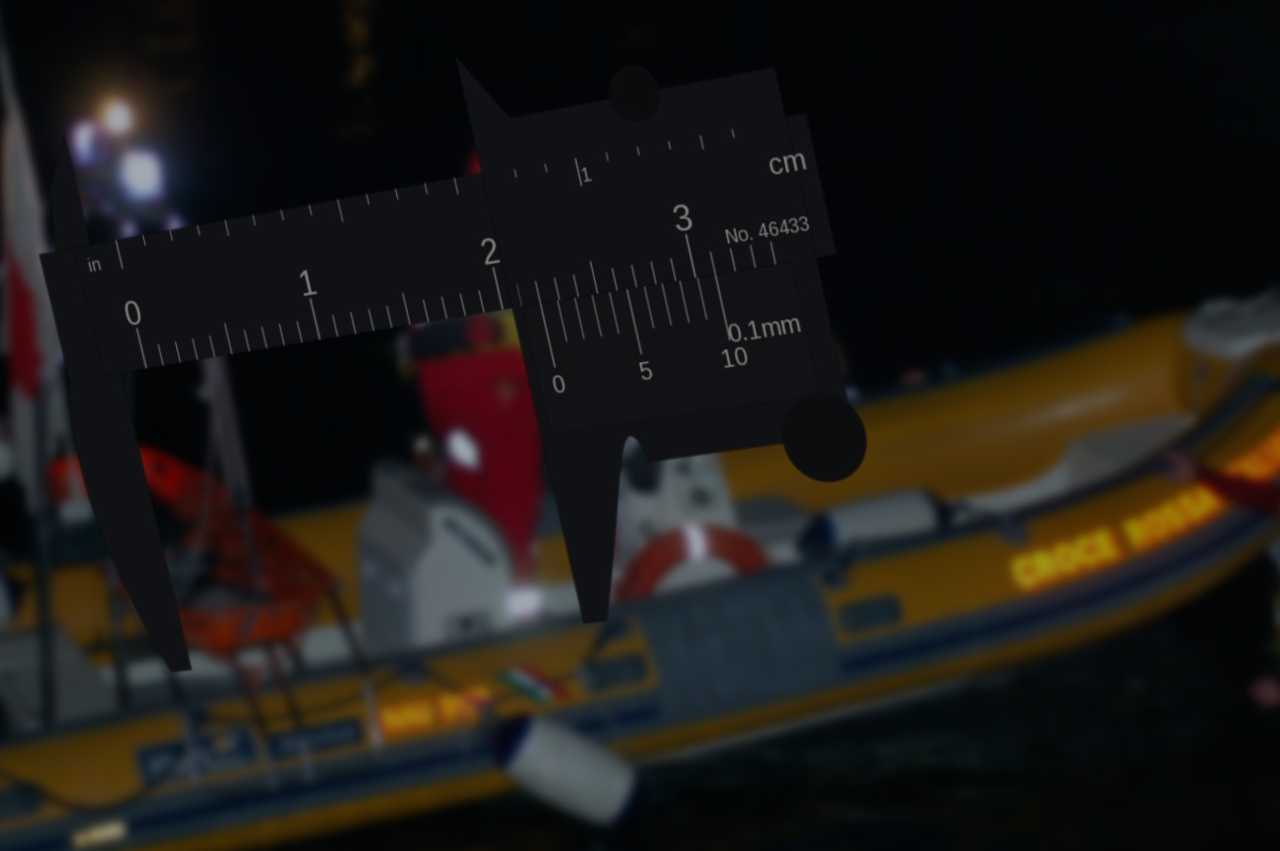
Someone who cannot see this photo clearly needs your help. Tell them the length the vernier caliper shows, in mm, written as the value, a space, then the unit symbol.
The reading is 22.0 mm
